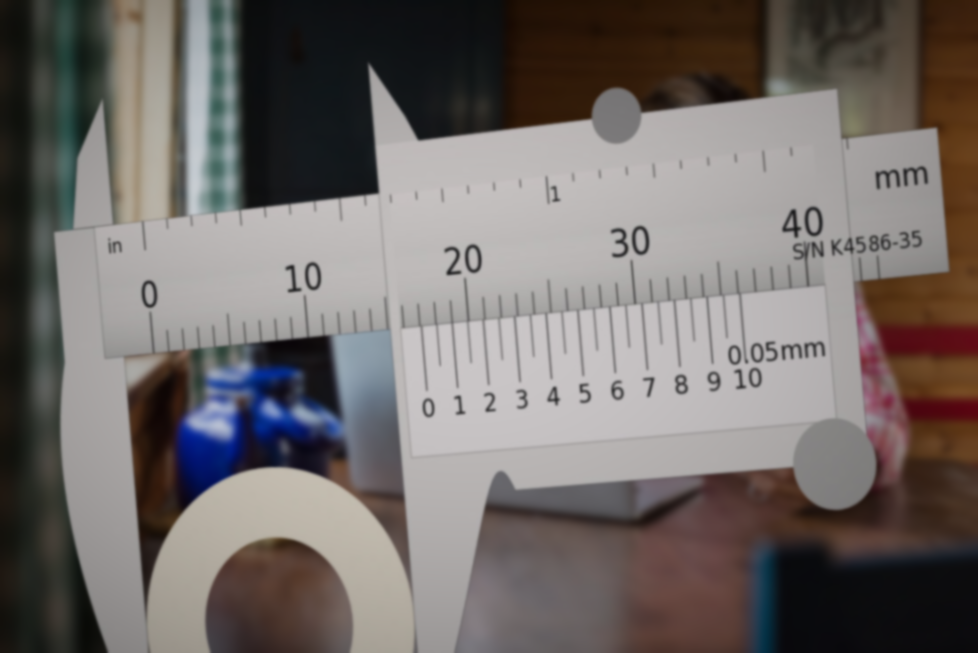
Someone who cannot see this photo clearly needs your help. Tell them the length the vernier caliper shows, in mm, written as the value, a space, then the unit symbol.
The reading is 17.1 mm
